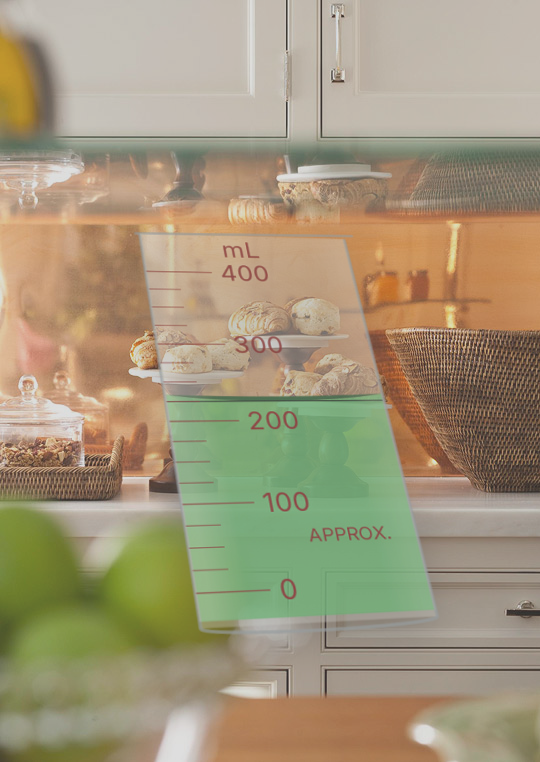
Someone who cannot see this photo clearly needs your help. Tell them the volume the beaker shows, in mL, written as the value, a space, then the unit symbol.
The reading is 225 mL
